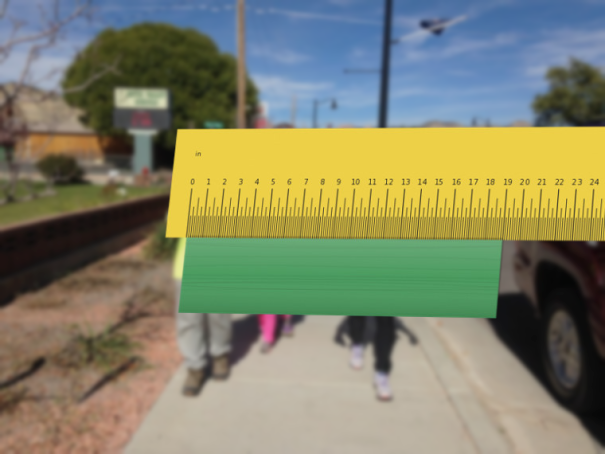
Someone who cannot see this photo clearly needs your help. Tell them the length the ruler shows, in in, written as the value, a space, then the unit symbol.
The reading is 19 in
